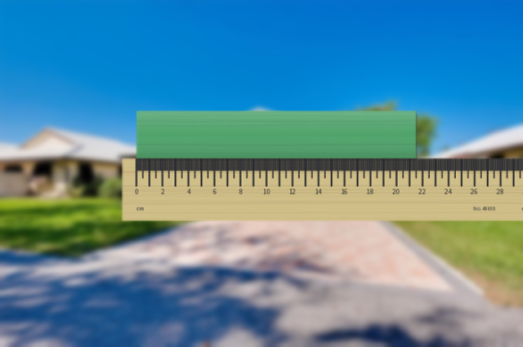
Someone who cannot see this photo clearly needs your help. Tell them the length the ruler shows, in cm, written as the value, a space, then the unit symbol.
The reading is 21.5 cm
